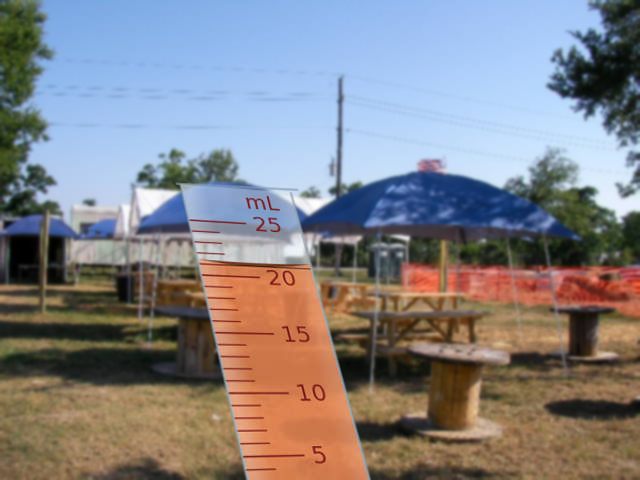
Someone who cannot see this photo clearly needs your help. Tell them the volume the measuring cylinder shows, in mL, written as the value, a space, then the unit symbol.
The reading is 21 mL
